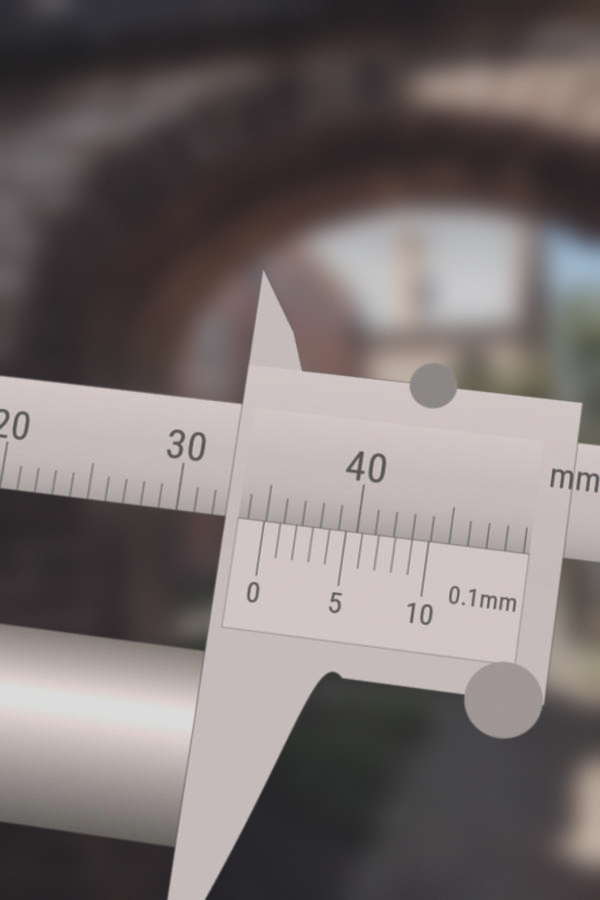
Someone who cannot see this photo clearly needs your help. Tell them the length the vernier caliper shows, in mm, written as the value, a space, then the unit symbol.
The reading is 34.9 mm
